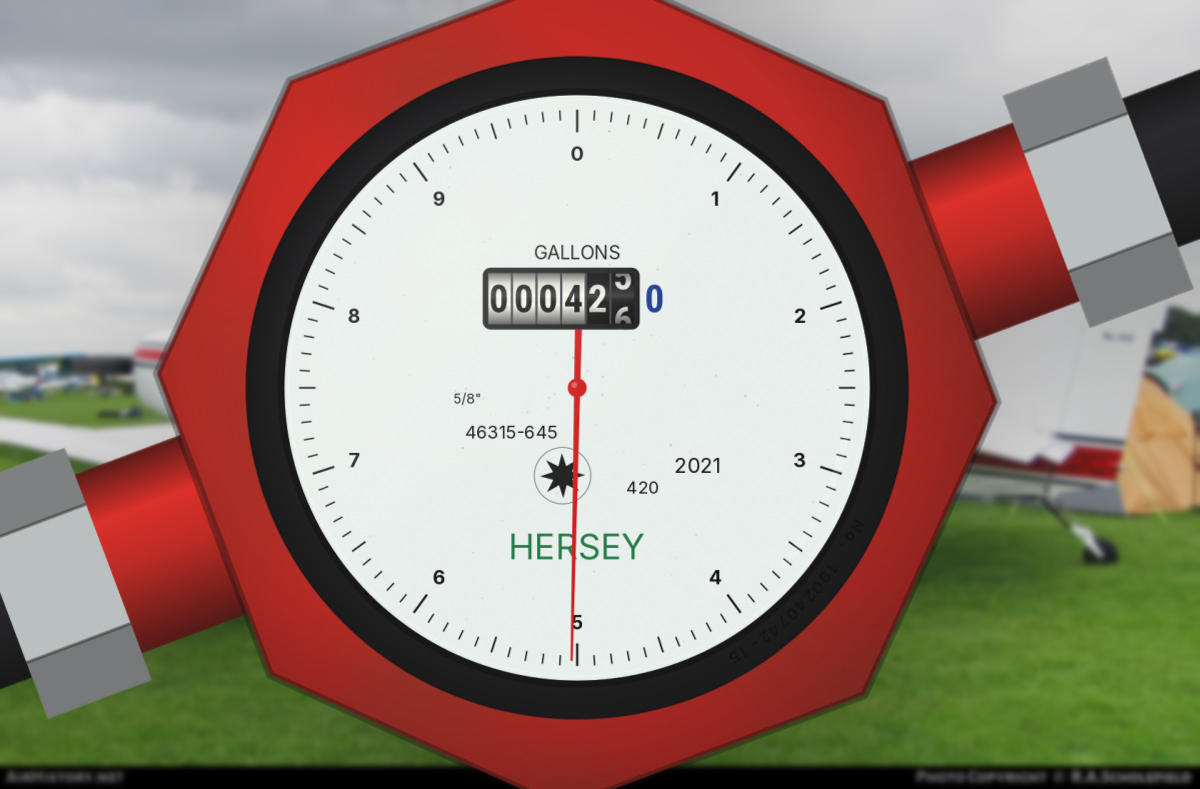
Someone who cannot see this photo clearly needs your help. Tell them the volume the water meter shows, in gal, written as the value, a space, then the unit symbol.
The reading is 4255.0 gal
